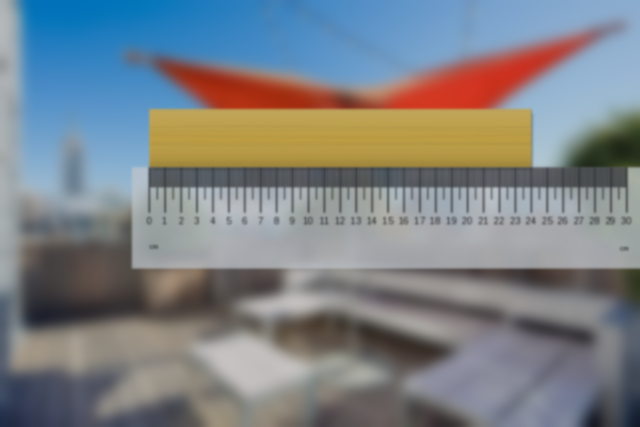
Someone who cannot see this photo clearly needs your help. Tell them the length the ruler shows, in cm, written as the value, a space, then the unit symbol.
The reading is 24 cm
